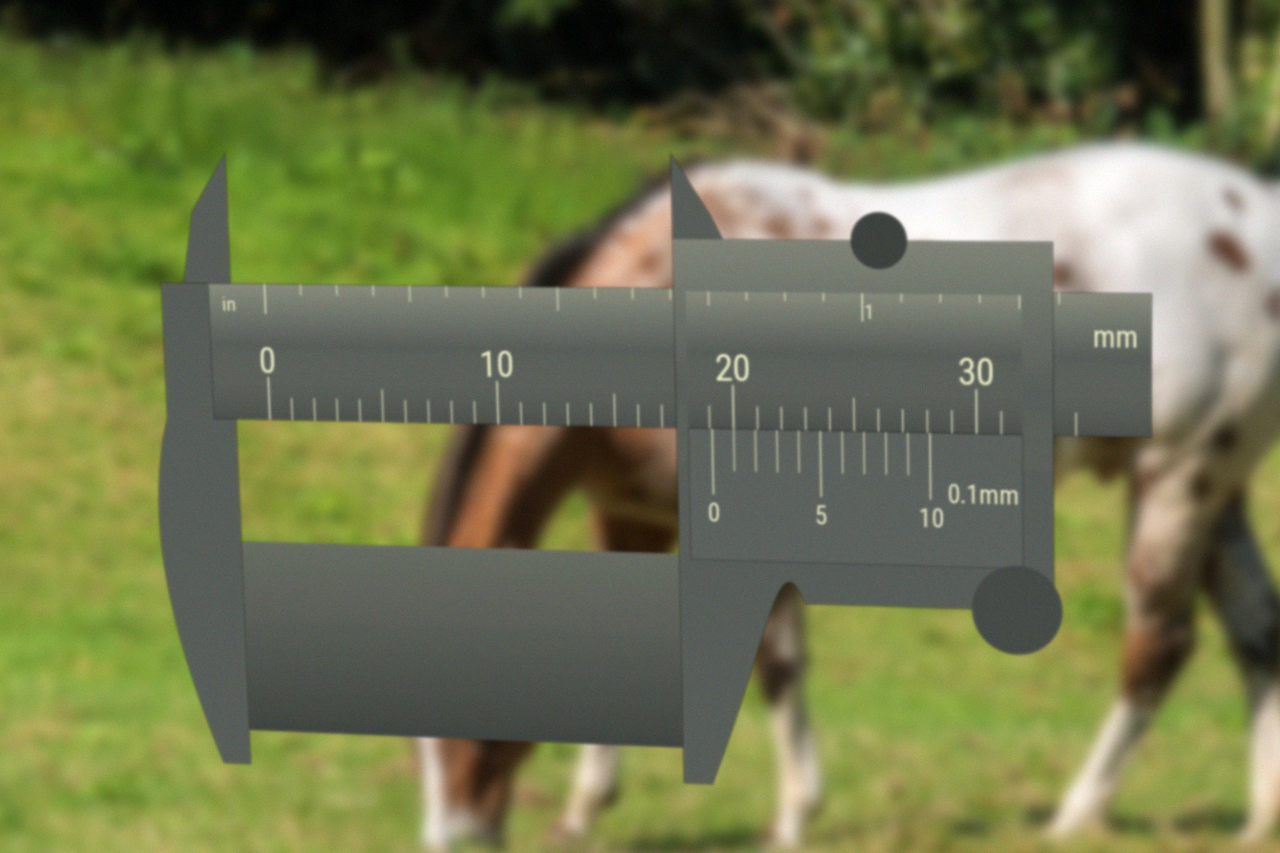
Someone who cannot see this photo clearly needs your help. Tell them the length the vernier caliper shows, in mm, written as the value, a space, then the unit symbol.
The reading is 19.1 mm
